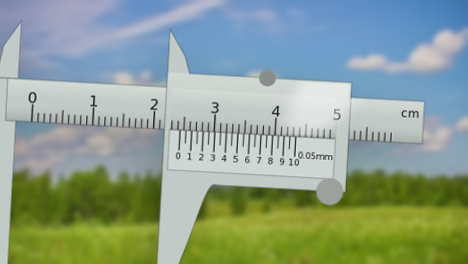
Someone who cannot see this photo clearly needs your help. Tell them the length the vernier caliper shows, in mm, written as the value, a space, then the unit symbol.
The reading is 24.4 mm
